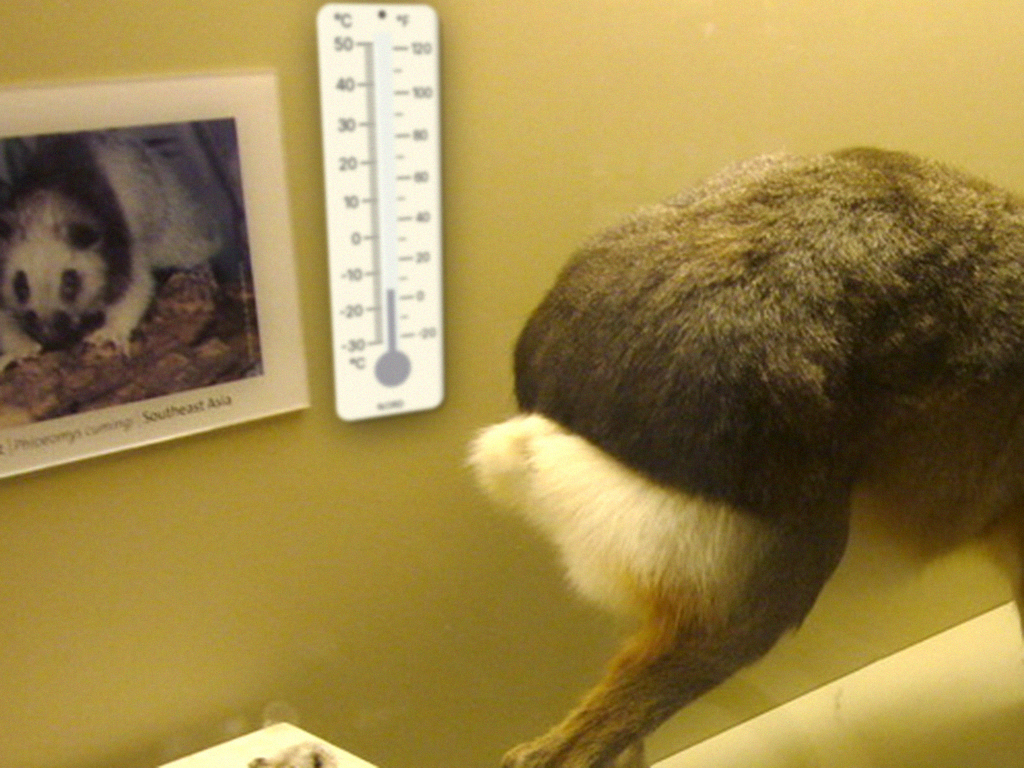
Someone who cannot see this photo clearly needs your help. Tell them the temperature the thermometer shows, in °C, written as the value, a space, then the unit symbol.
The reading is -15 °C
